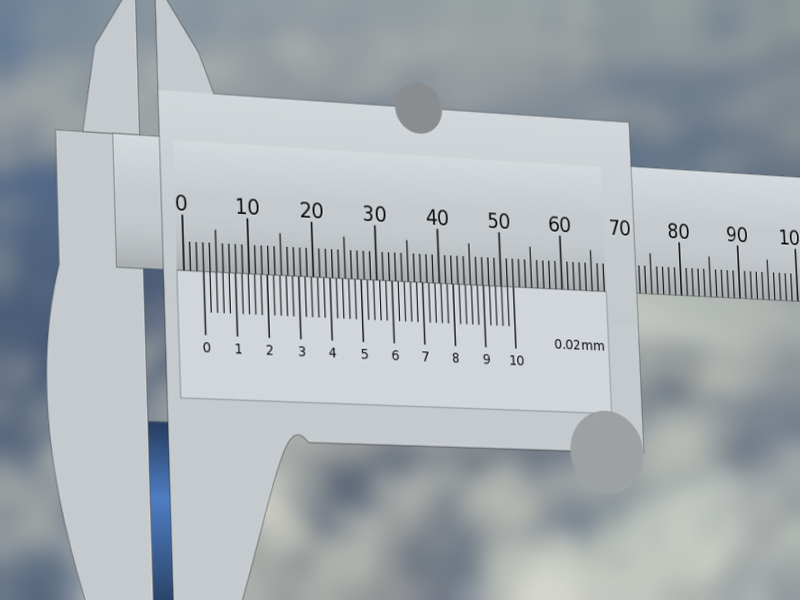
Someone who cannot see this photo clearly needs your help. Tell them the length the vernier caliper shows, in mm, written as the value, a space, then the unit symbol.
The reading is 3.0 mm
